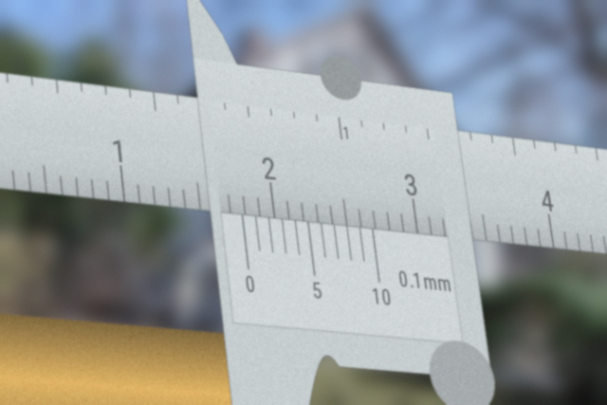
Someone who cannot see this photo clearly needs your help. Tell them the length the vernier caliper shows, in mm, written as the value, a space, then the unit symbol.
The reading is 17.8 mm
